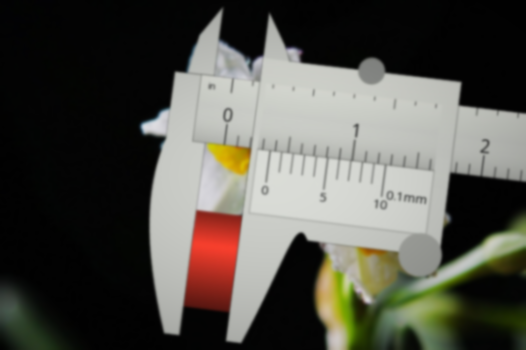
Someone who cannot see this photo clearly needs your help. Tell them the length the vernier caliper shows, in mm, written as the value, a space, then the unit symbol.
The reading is 3.6 mm
